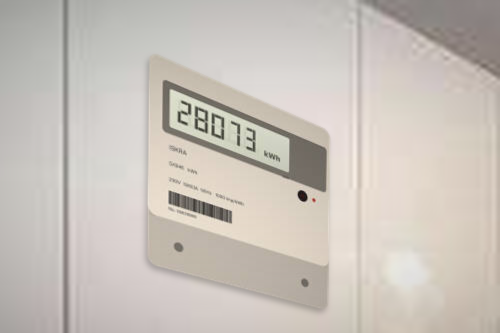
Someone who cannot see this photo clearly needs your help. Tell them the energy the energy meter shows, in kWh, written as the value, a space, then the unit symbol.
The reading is 28073 kWh
